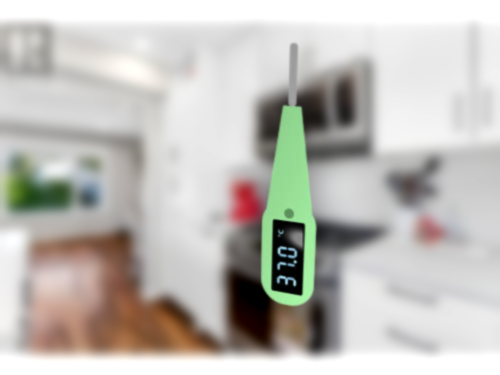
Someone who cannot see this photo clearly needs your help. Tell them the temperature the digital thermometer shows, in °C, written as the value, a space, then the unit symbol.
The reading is 37.0 °C
